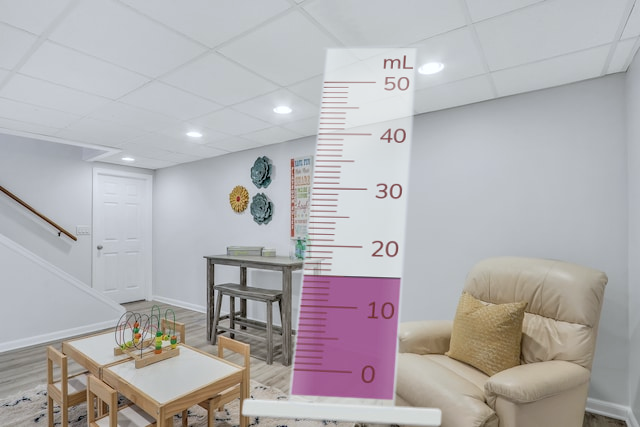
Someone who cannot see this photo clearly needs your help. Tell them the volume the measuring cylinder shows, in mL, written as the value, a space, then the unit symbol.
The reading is 15 mL
